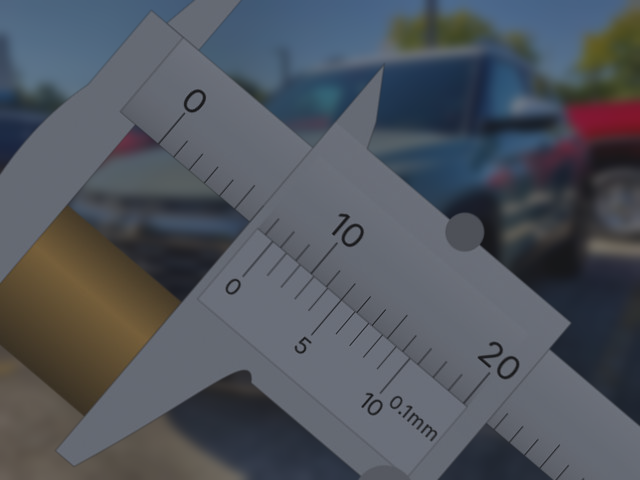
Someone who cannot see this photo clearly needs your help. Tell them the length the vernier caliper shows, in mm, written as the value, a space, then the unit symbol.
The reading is 7.5 mm
